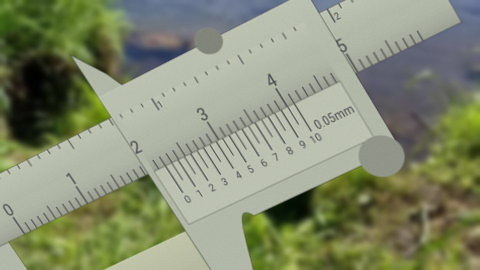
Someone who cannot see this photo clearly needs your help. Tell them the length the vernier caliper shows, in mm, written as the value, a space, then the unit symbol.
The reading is 22.0 mm
